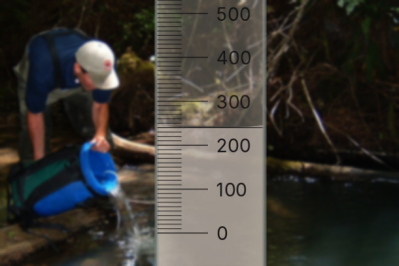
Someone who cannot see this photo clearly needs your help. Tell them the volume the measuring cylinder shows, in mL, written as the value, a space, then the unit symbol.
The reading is 240 mL
